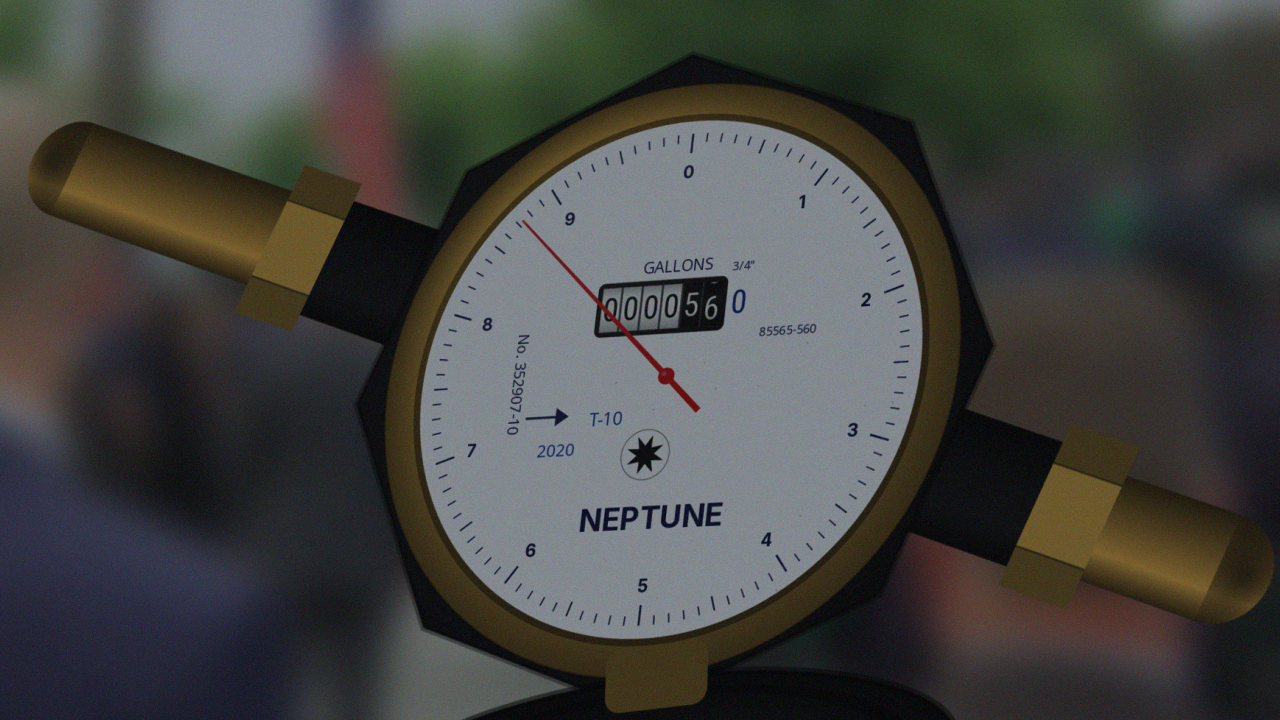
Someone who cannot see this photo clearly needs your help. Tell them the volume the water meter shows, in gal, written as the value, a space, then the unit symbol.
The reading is 558.7 gal
